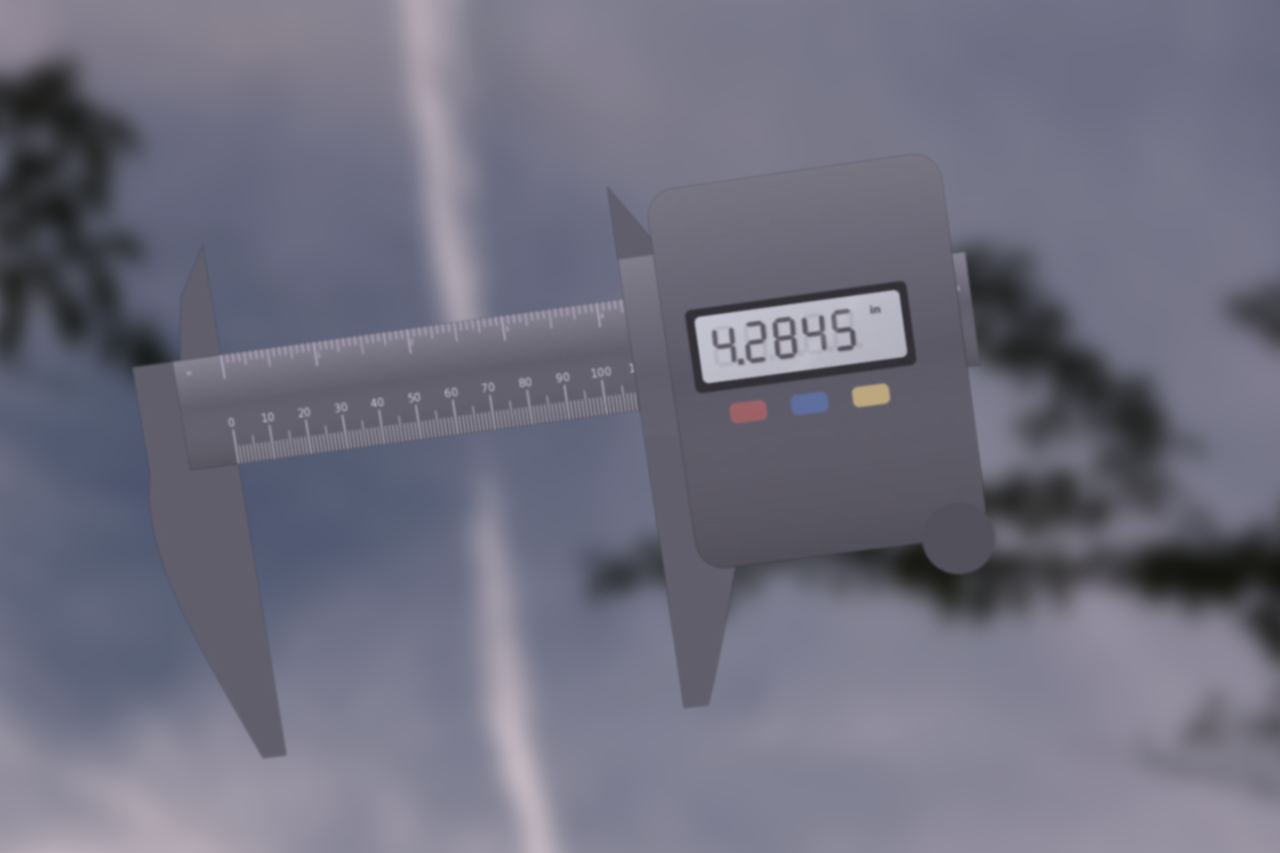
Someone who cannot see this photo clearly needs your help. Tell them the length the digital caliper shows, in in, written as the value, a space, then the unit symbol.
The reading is 4.2845 in
